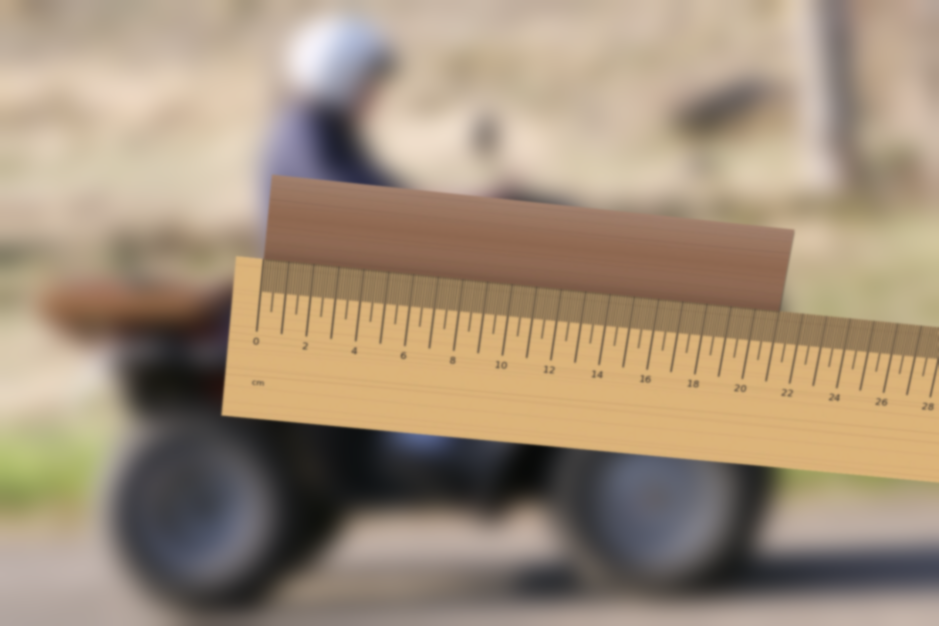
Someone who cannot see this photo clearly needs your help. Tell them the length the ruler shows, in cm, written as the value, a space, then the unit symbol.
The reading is 21 cm
